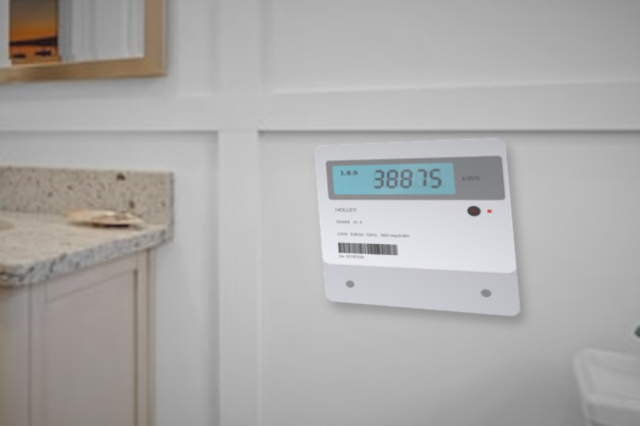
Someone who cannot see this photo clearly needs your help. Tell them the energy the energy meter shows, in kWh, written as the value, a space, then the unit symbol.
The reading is 38875 kWh
